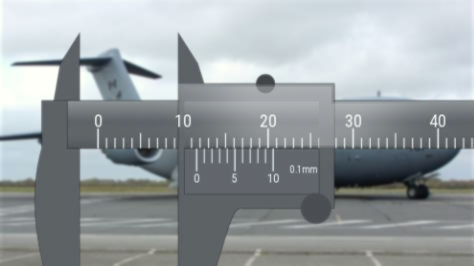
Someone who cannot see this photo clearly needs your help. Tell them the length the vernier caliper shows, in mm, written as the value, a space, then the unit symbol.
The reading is 11.6 mm
